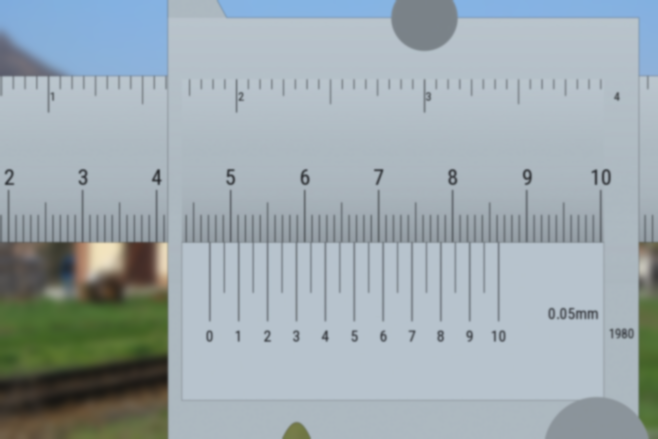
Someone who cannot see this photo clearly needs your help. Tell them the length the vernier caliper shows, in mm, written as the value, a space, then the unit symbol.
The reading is 47.2 mm
